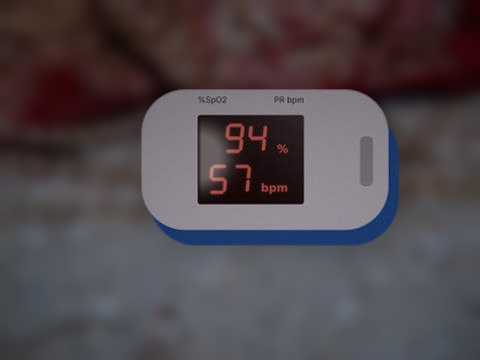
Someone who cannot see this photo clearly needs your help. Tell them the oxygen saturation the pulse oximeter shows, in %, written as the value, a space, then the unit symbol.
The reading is 94 %
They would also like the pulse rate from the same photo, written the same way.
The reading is 57 bpm
